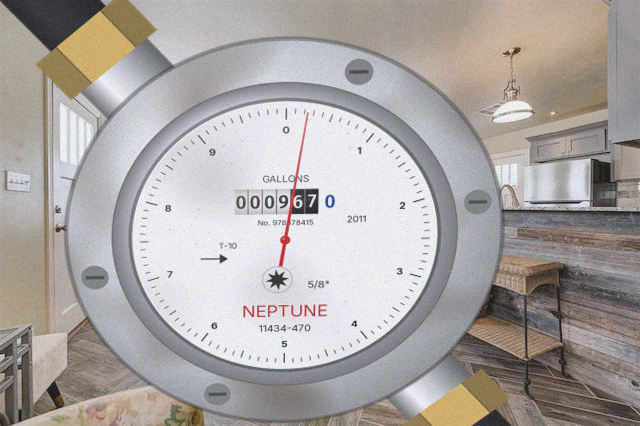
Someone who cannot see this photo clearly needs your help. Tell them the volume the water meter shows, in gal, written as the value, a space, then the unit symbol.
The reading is 9670.2 gal
